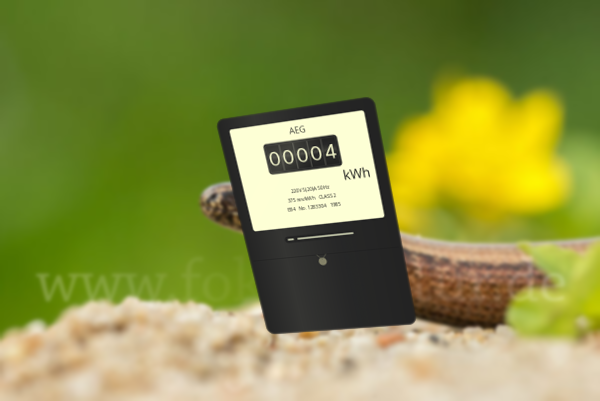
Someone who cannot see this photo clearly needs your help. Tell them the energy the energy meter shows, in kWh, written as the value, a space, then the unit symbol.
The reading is 4 kWh
